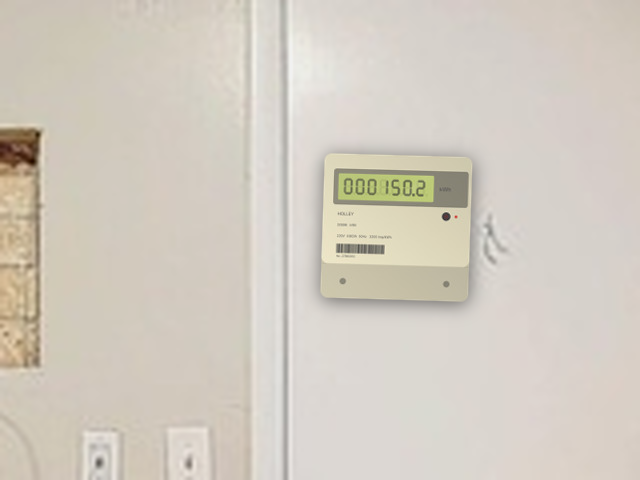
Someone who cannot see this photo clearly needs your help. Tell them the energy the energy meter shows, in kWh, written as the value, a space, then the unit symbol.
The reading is 150.2 kWh
